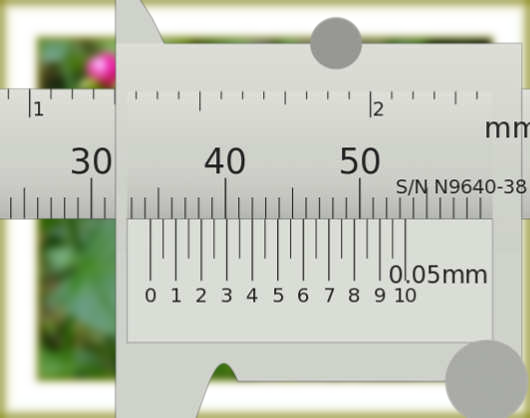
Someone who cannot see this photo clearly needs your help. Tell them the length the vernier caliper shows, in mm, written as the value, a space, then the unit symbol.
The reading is 34.4 mm
